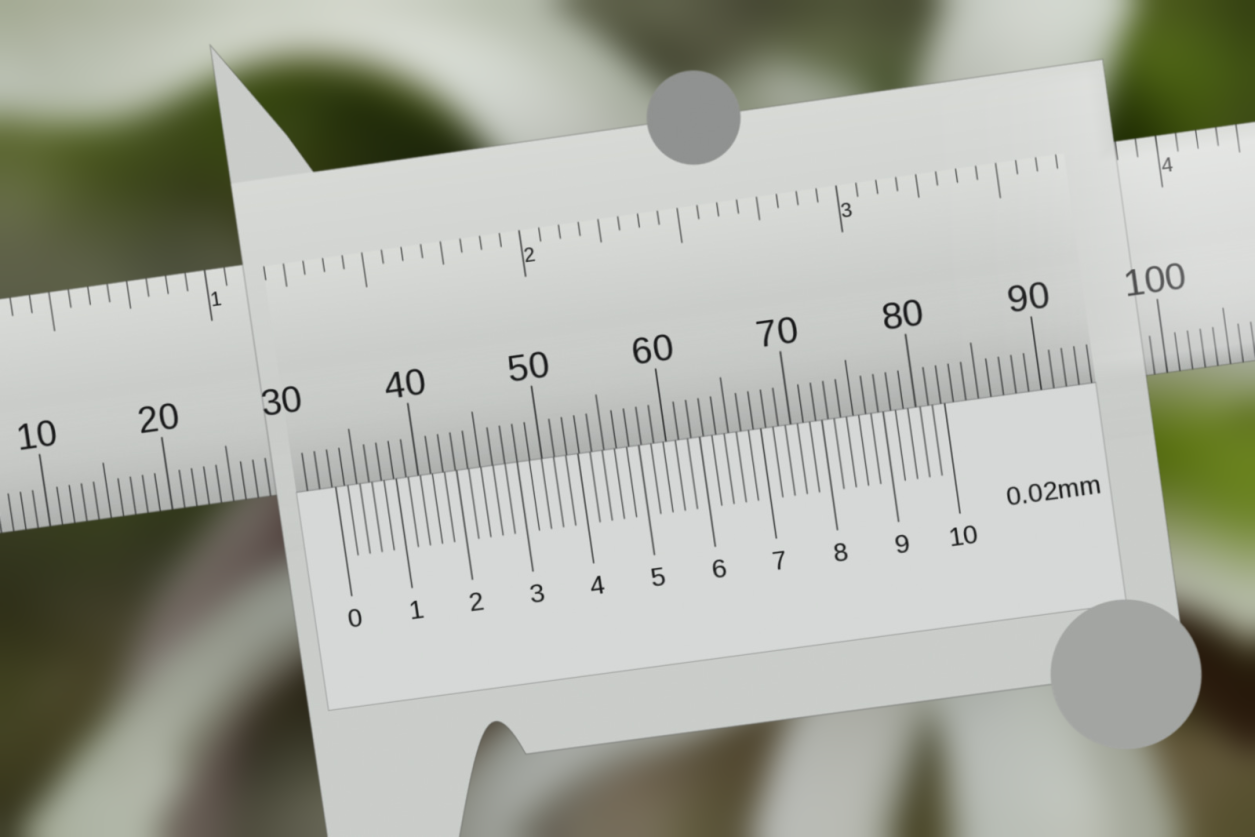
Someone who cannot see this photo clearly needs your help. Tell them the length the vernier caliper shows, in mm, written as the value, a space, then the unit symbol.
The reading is 33.3 mm
